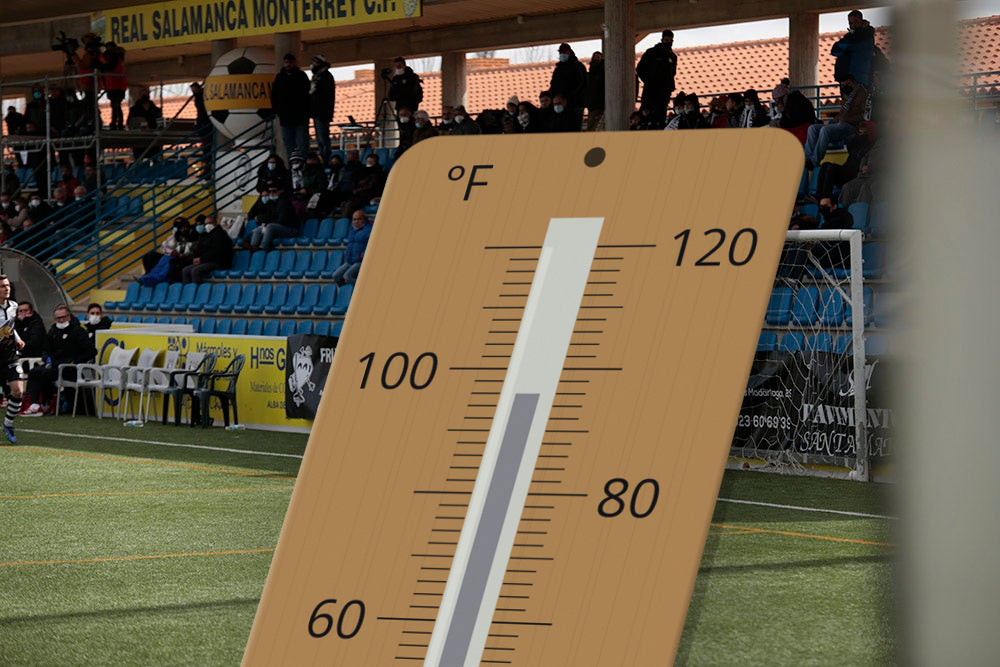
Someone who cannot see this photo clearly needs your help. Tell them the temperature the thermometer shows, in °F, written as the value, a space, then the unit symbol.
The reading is 96 °F
